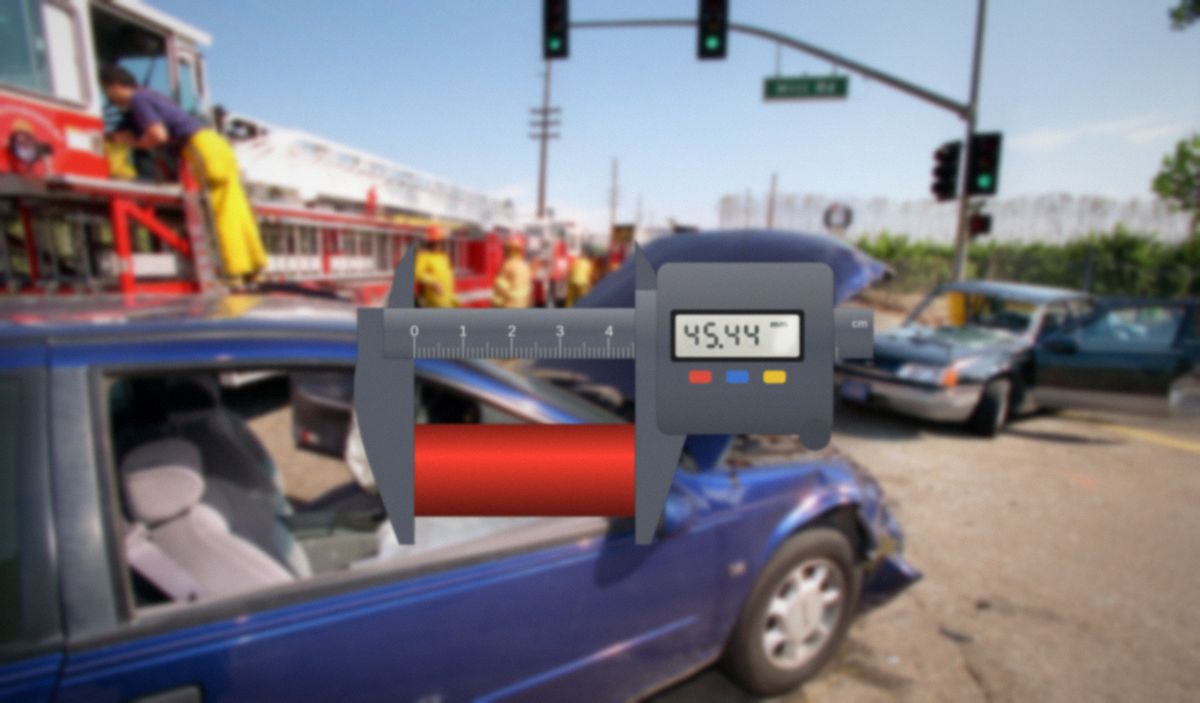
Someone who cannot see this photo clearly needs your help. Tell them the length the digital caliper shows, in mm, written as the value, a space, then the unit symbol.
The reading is 45.44 mm
